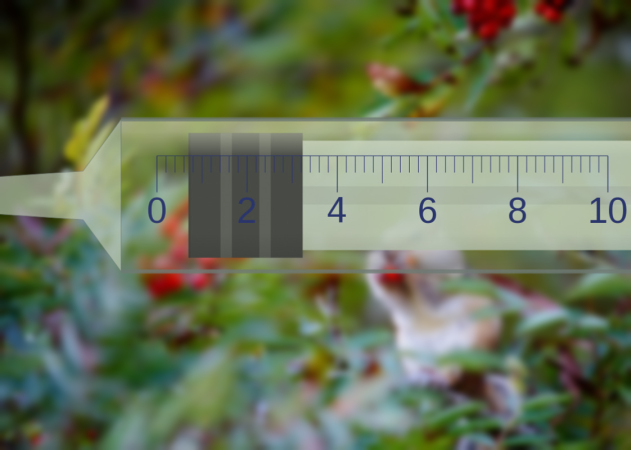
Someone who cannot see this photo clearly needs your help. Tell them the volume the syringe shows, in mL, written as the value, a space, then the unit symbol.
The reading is 0.7 mL
